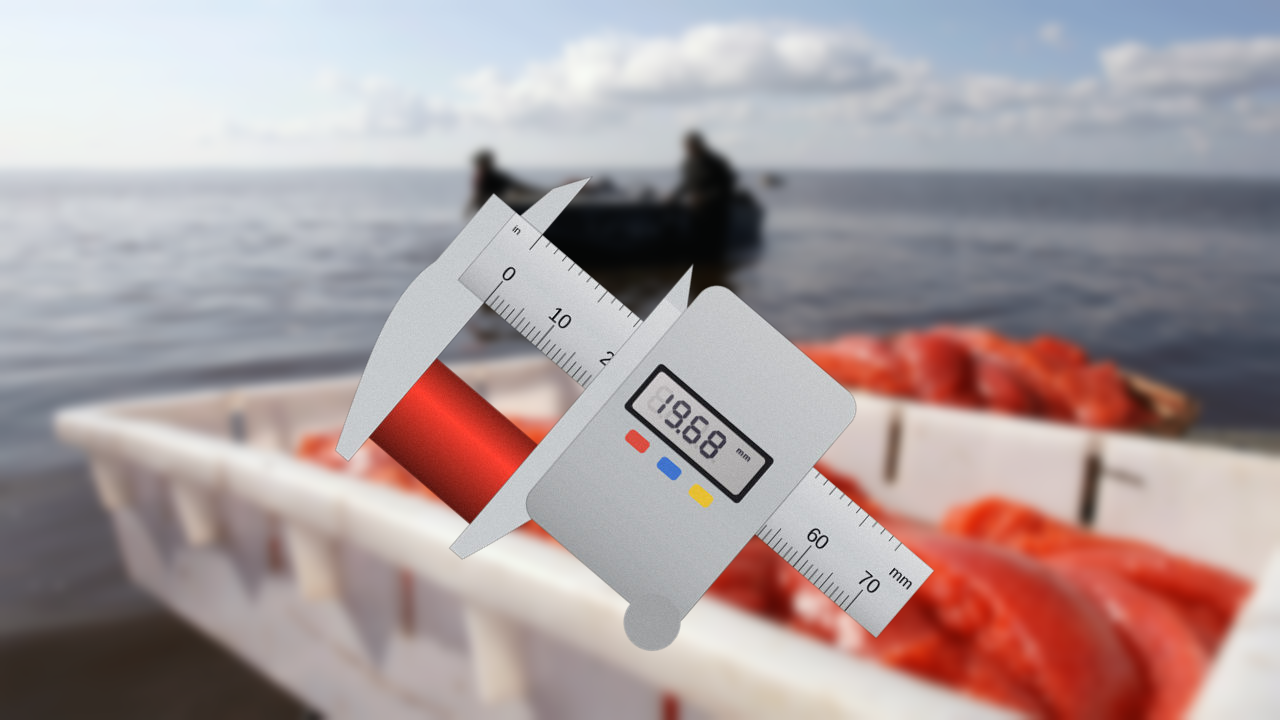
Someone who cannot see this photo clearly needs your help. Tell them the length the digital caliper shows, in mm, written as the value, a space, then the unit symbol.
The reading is 19.68 mm
